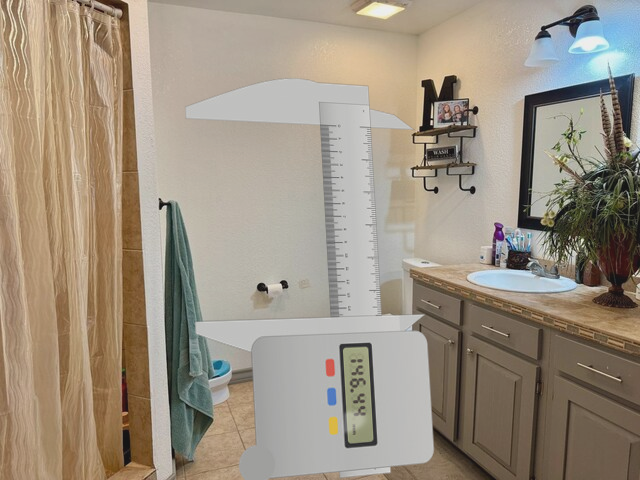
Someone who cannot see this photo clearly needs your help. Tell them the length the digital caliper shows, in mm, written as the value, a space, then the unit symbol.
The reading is 146.44 mm
